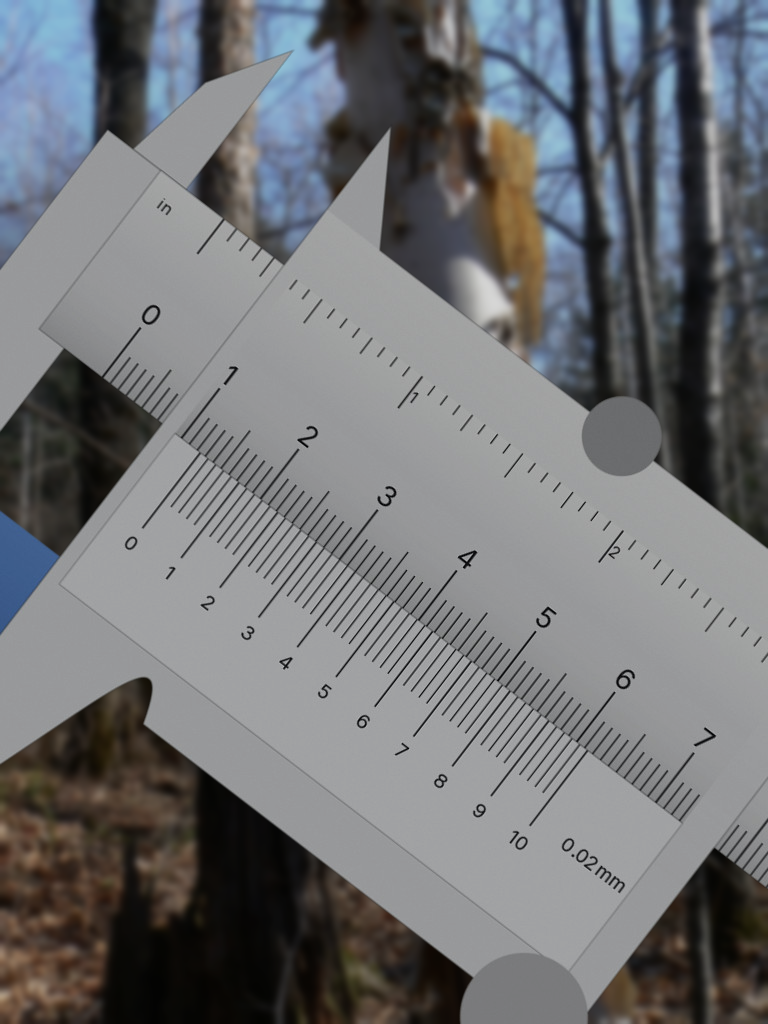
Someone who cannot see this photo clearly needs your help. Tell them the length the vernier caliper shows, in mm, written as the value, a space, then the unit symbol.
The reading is 12.4 mm
